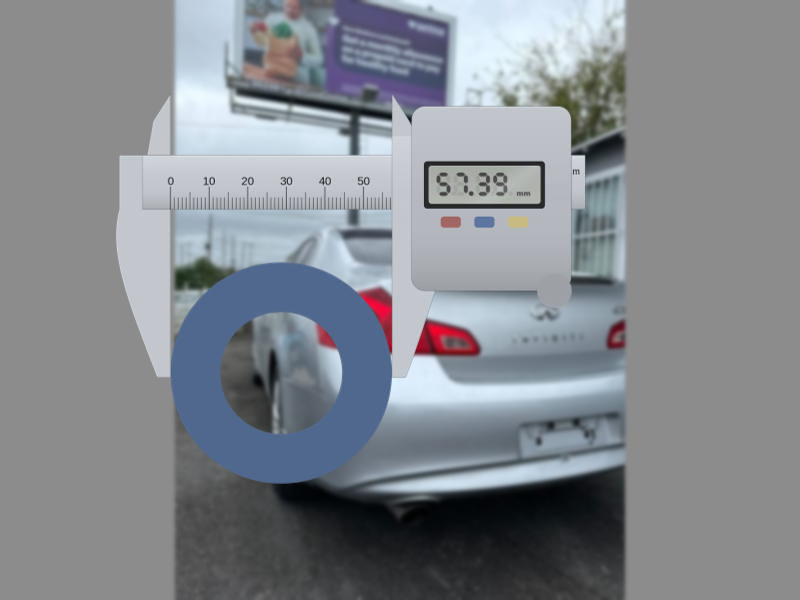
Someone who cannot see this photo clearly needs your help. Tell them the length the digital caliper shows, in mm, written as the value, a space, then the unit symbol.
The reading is 57.39 mm
